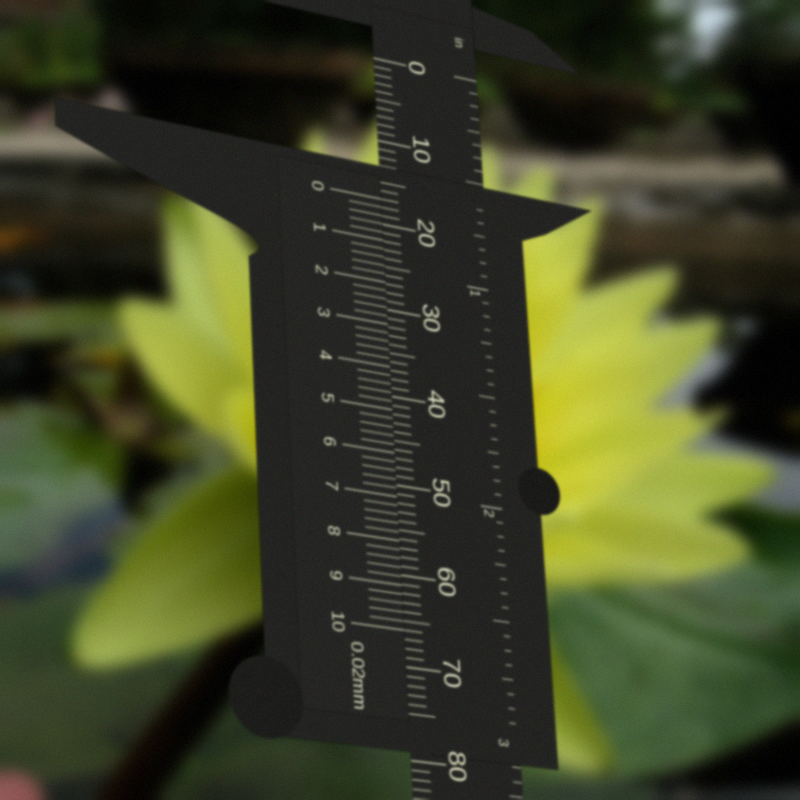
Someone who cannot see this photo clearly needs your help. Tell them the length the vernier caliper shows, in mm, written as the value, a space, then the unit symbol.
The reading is 17.0 mm
